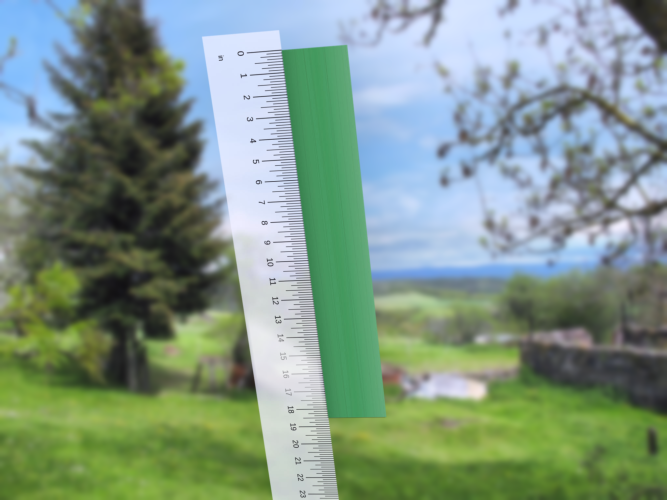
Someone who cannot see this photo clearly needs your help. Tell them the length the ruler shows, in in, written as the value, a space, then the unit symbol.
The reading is 18.5 in
